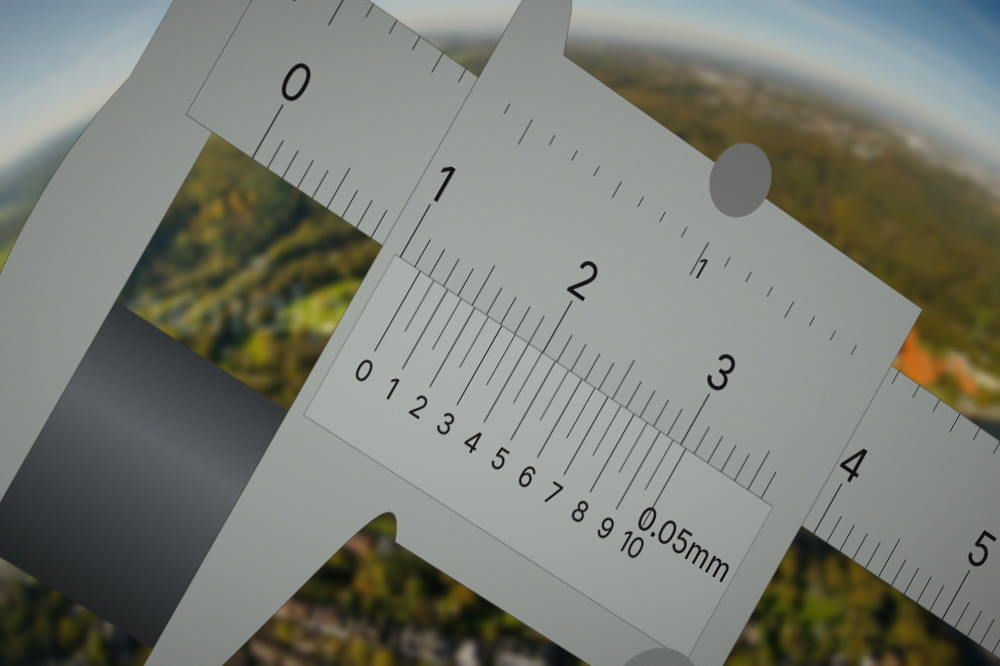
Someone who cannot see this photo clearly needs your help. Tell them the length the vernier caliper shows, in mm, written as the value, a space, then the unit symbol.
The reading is 11.4 mm
